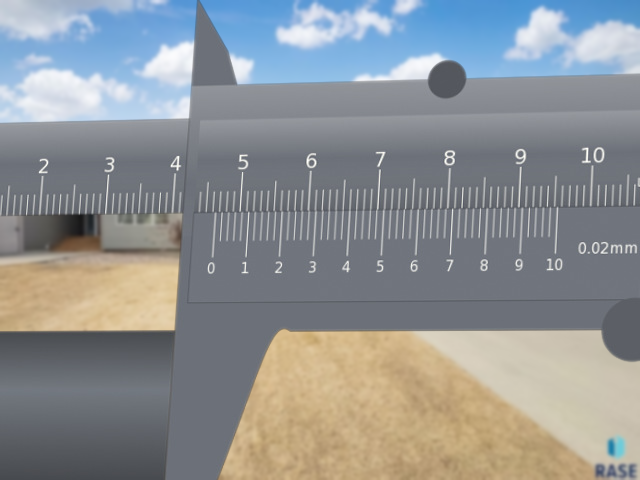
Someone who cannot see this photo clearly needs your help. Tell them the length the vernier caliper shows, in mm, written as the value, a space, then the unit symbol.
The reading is 46.4 mm
